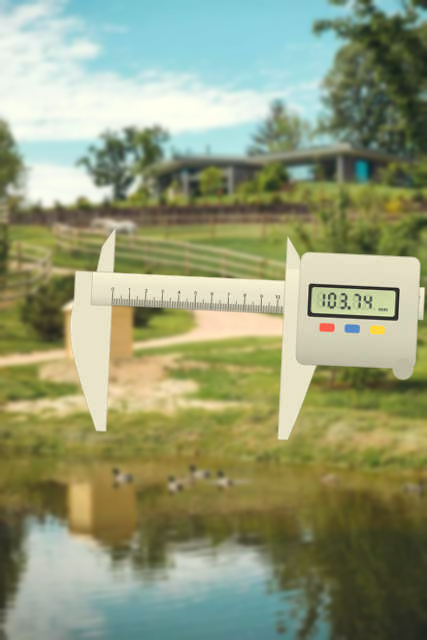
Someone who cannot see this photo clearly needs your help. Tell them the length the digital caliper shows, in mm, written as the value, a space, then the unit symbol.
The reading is 103.74 mm
